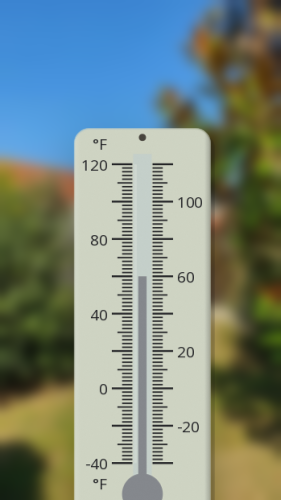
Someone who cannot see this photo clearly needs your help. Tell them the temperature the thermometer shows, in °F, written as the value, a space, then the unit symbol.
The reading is 60 °F
